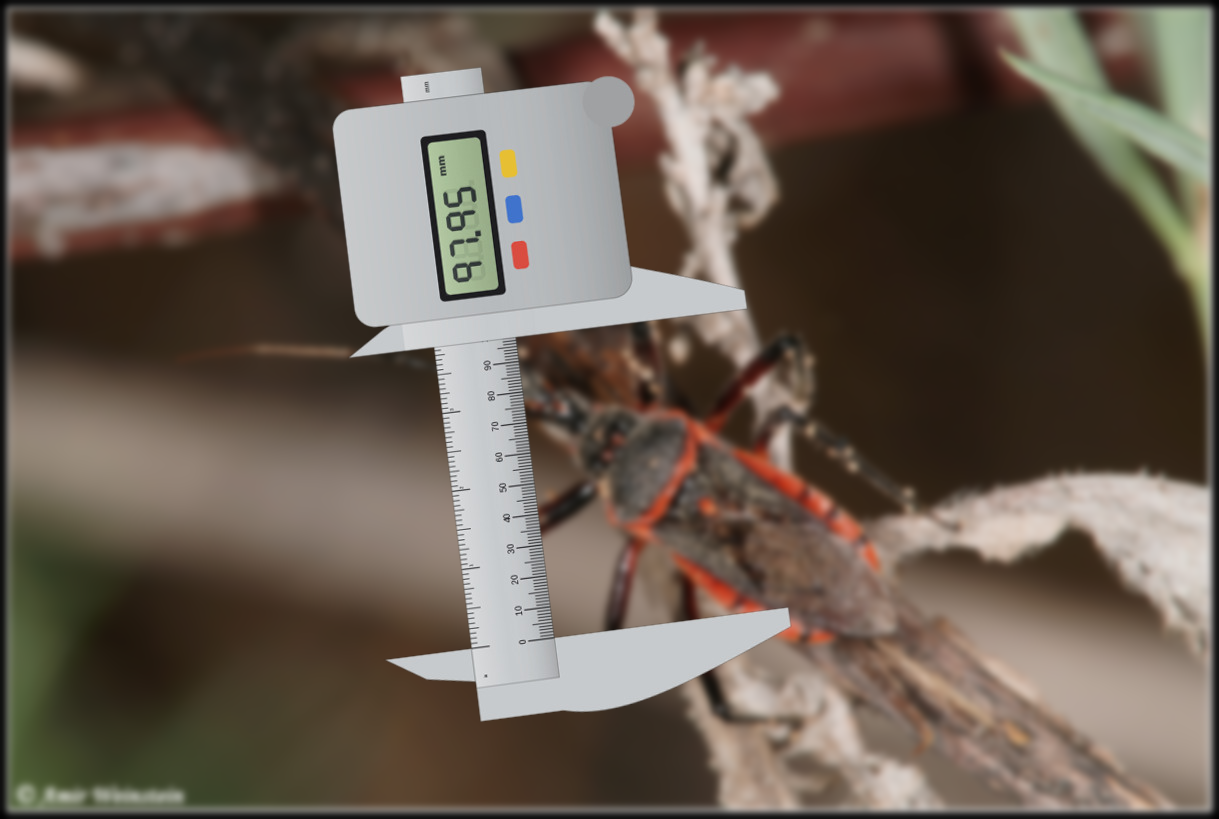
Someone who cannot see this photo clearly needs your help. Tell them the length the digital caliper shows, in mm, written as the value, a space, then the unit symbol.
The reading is 97.95 mm
